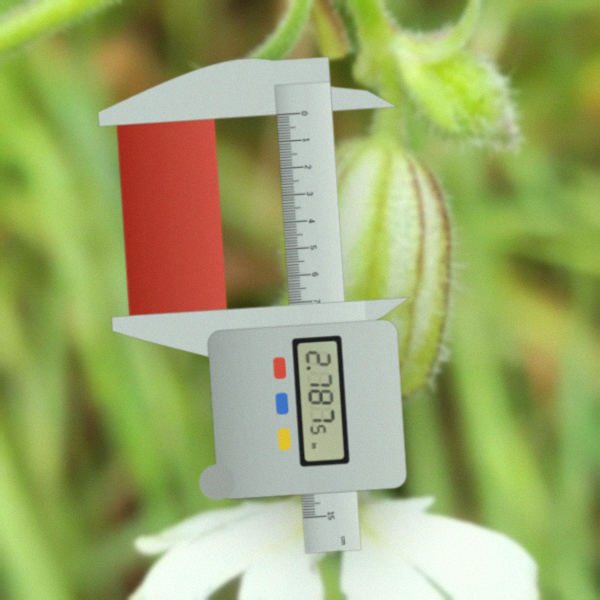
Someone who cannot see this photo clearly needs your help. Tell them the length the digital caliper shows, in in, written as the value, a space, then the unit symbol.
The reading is 2.7875 in
